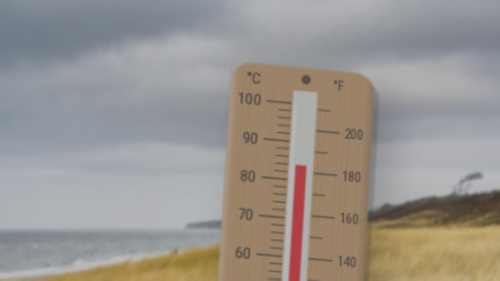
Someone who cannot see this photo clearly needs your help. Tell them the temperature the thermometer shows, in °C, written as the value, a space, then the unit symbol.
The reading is 84 °C
